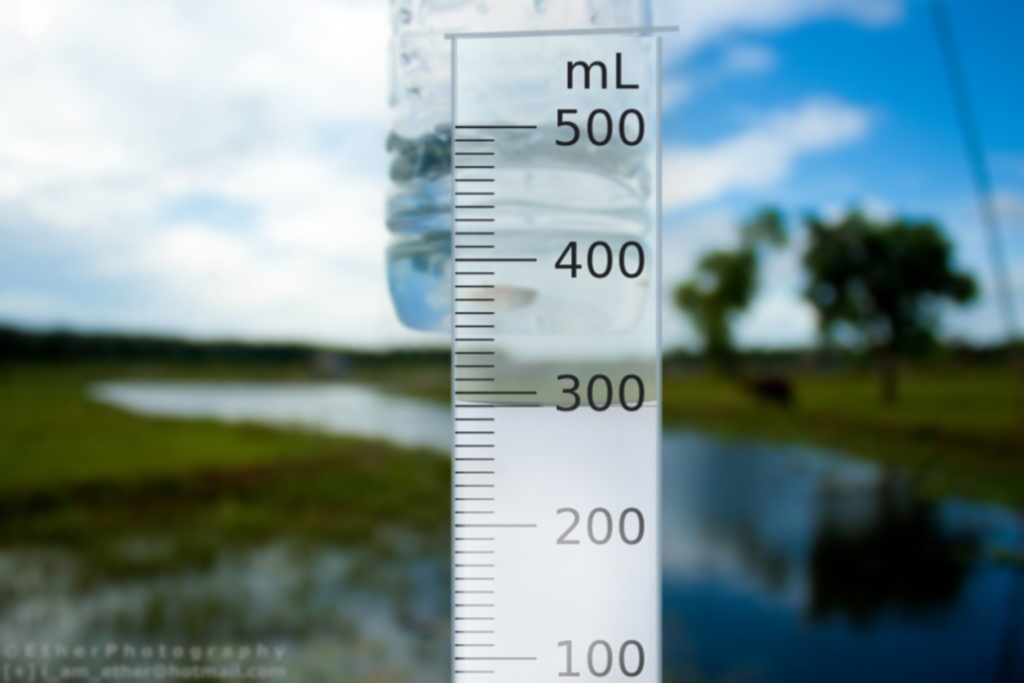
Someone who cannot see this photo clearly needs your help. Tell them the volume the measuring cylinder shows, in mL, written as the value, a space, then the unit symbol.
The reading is 290 mL
